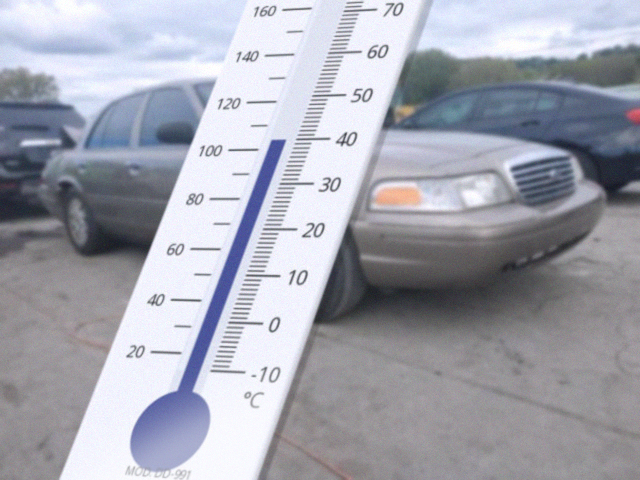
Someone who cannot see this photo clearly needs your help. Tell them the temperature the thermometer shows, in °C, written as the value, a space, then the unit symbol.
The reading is 40 °C
